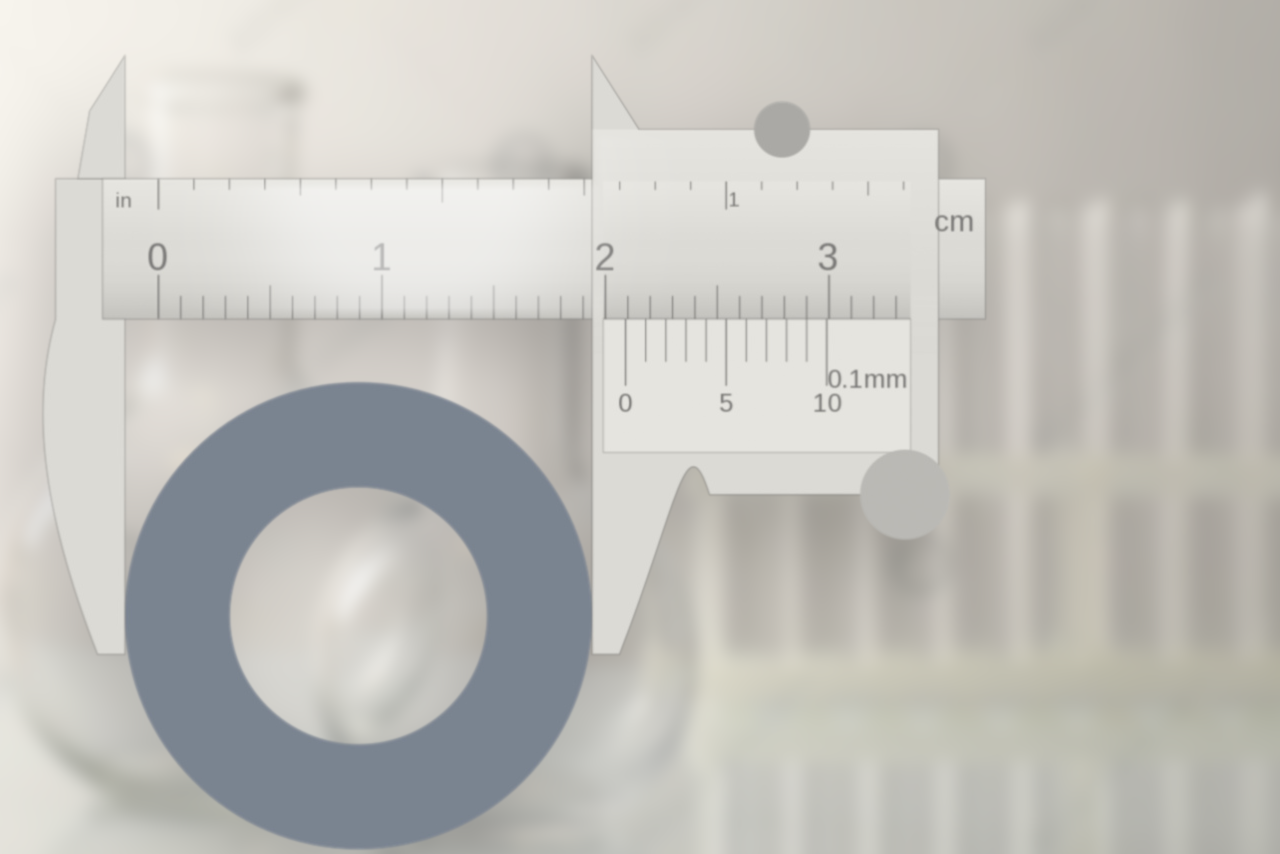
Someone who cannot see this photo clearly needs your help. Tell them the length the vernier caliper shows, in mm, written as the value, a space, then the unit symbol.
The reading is 20.9 mm
